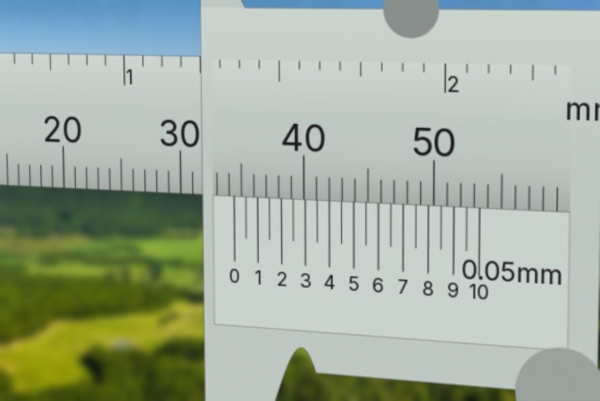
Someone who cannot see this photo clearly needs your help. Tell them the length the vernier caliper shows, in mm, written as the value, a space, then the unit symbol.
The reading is 34.4 mm
